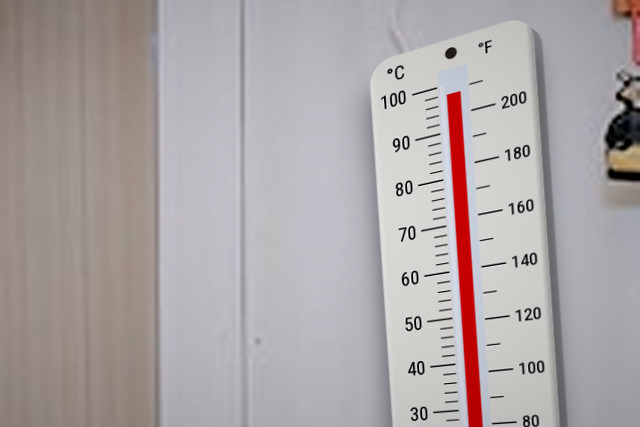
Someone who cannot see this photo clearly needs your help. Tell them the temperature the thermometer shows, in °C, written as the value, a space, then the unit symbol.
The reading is 98 °C
